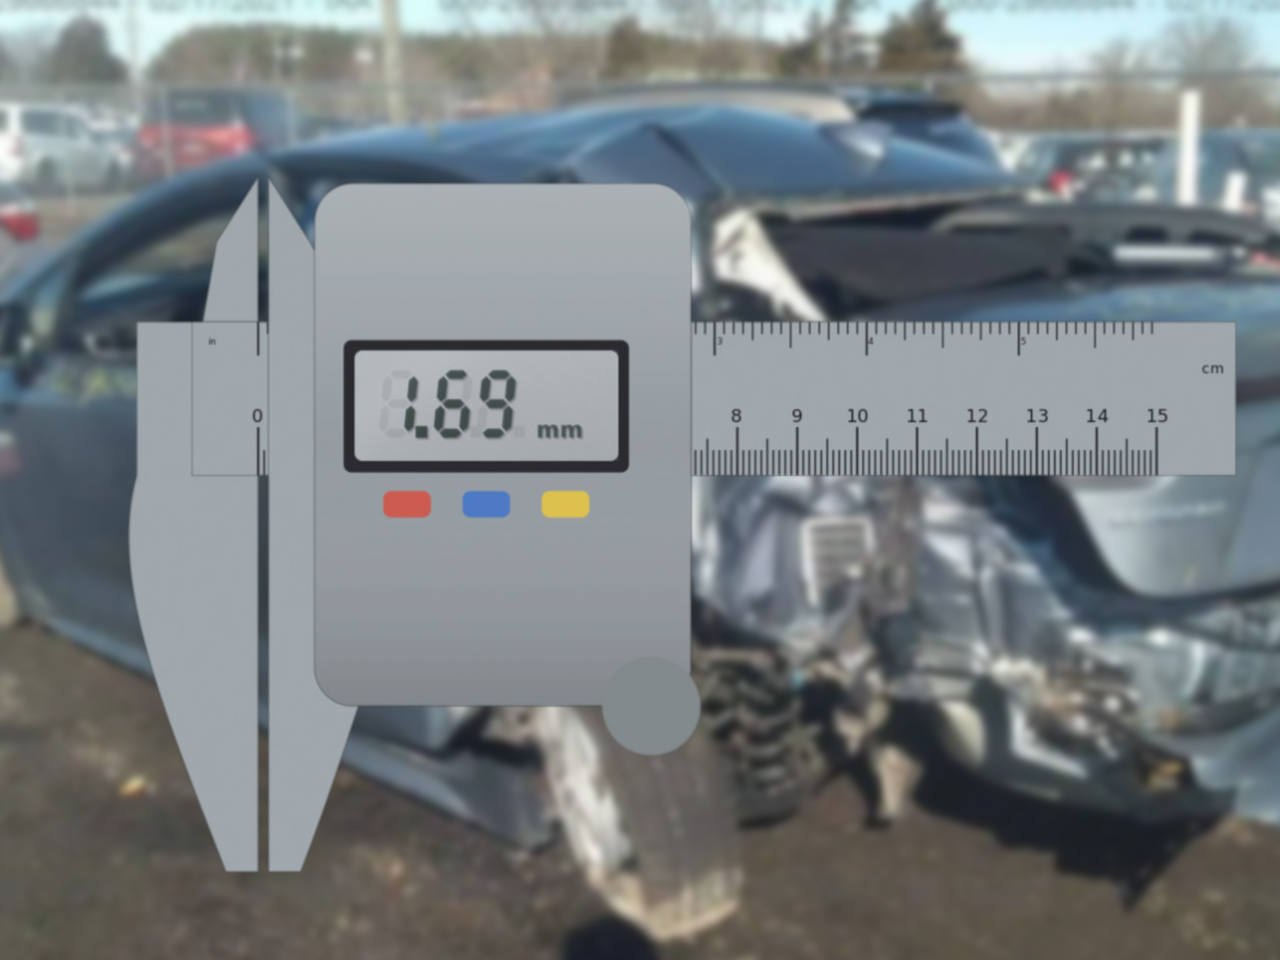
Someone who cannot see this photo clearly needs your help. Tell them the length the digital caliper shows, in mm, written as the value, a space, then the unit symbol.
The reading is 1.69 mm
